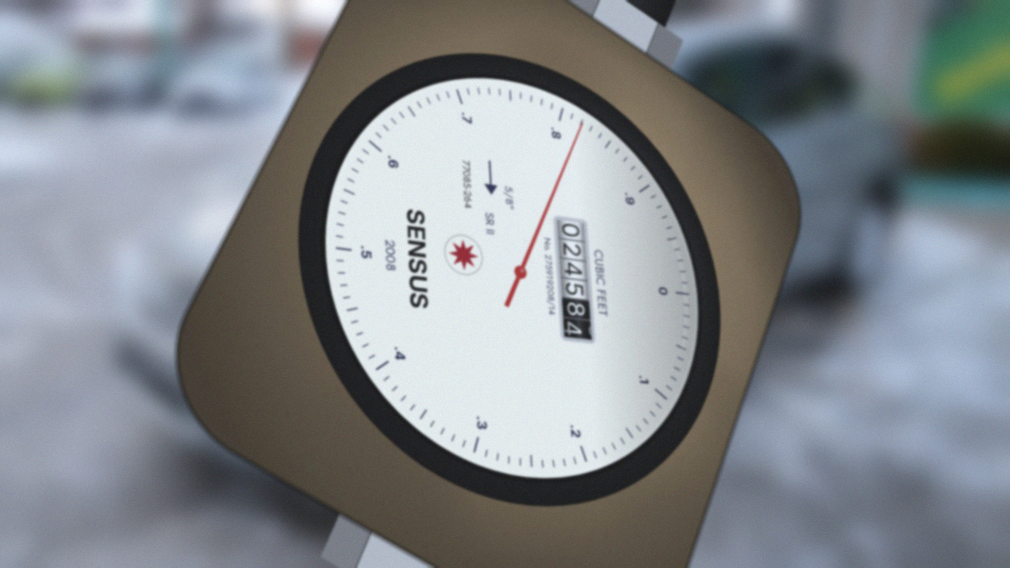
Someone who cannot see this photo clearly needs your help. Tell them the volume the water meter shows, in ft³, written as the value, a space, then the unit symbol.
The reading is 24583.82 ft³
